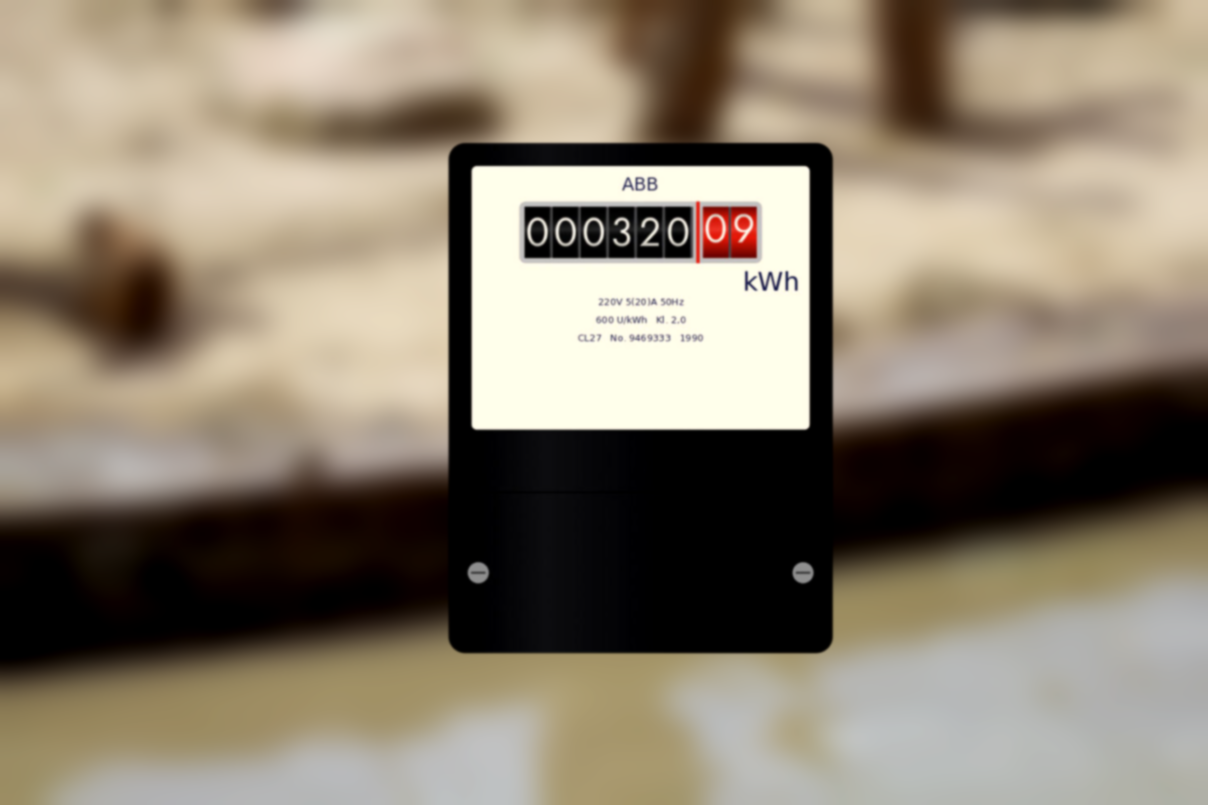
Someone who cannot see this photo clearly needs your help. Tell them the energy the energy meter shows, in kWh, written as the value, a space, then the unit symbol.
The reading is 320.09 kWh
